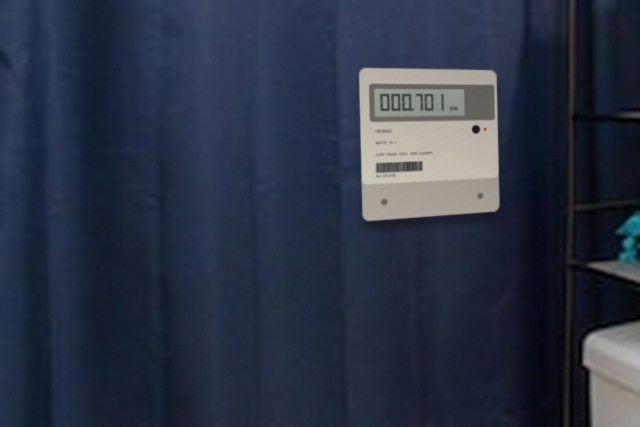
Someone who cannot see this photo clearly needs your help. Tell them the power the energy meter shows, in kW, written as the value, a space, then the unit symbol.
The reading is 0.701 kW
